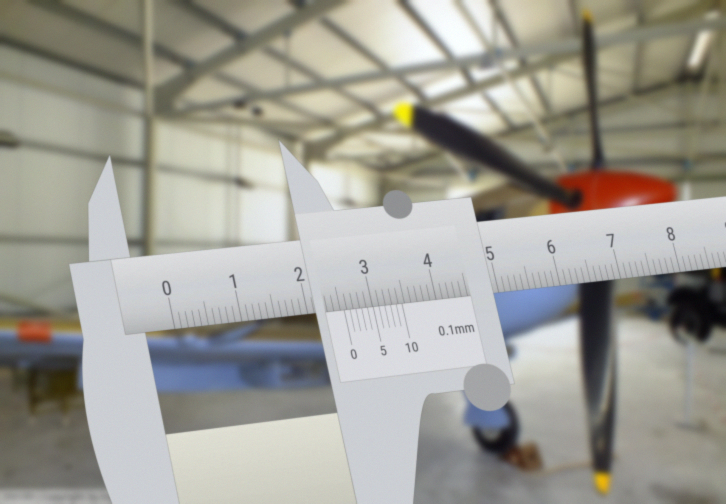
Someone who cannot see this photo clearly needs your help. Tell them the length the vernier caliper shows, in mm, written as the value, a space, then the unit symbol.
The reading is 25.6 mm
